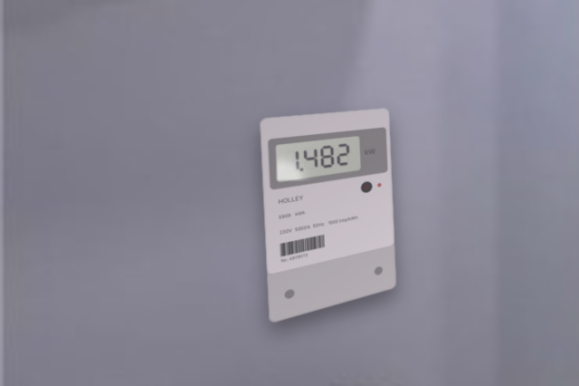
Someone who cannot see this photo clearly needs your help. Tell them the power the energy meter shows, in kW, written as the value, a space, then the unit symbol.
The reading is 1.482 kW
